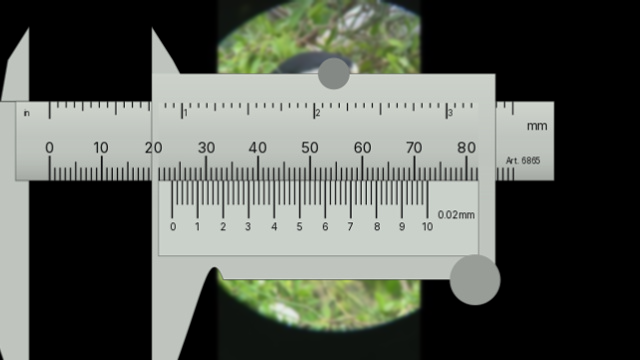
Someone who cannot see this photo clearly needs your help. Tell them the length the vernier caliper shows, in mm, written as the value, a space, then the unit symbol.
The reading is 23.5 mm
